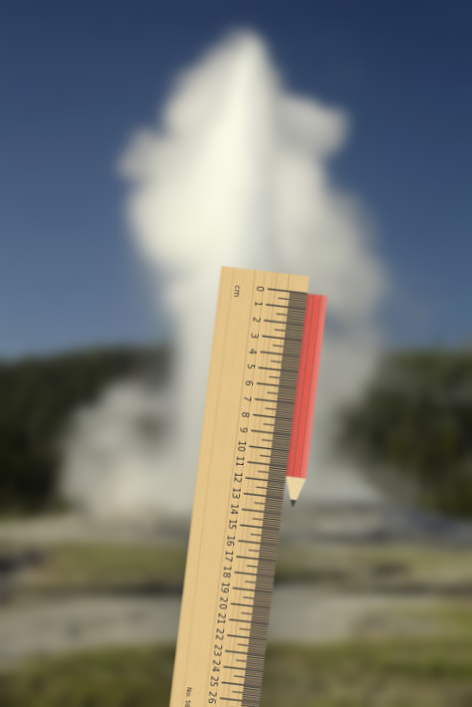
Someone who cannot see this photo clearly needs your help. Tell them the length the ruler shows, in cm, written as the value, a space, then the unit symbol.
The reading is 13.5 cm
